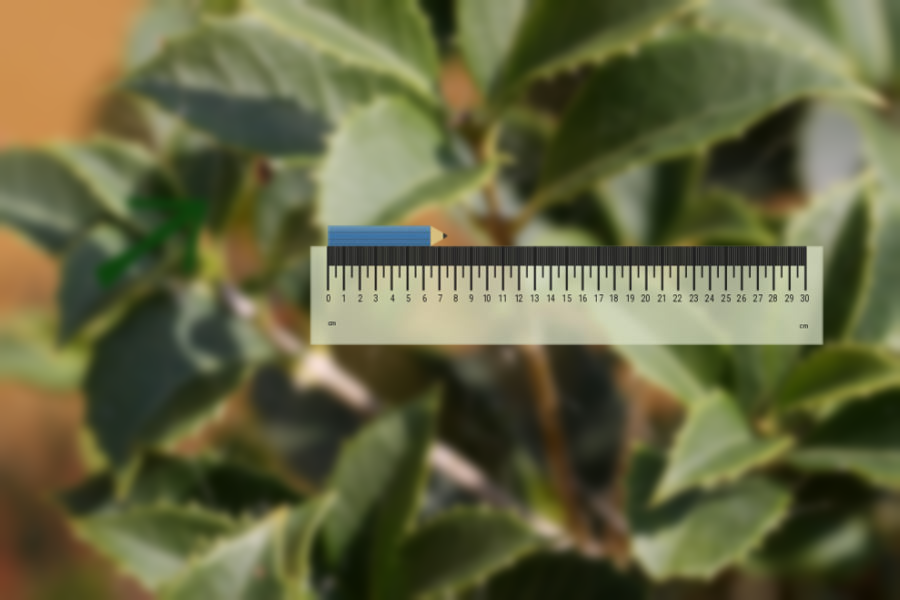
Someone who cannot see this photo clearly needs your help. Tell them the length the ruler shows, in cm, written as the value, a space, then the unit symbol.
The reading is 7.5 cm
